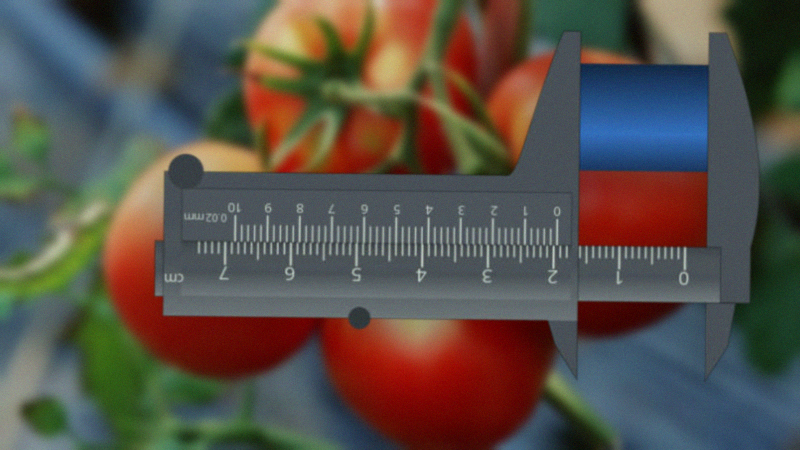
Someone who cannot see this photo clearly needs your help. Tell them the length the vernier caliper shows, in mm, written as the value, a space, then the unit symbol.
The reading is 19.5 mm
